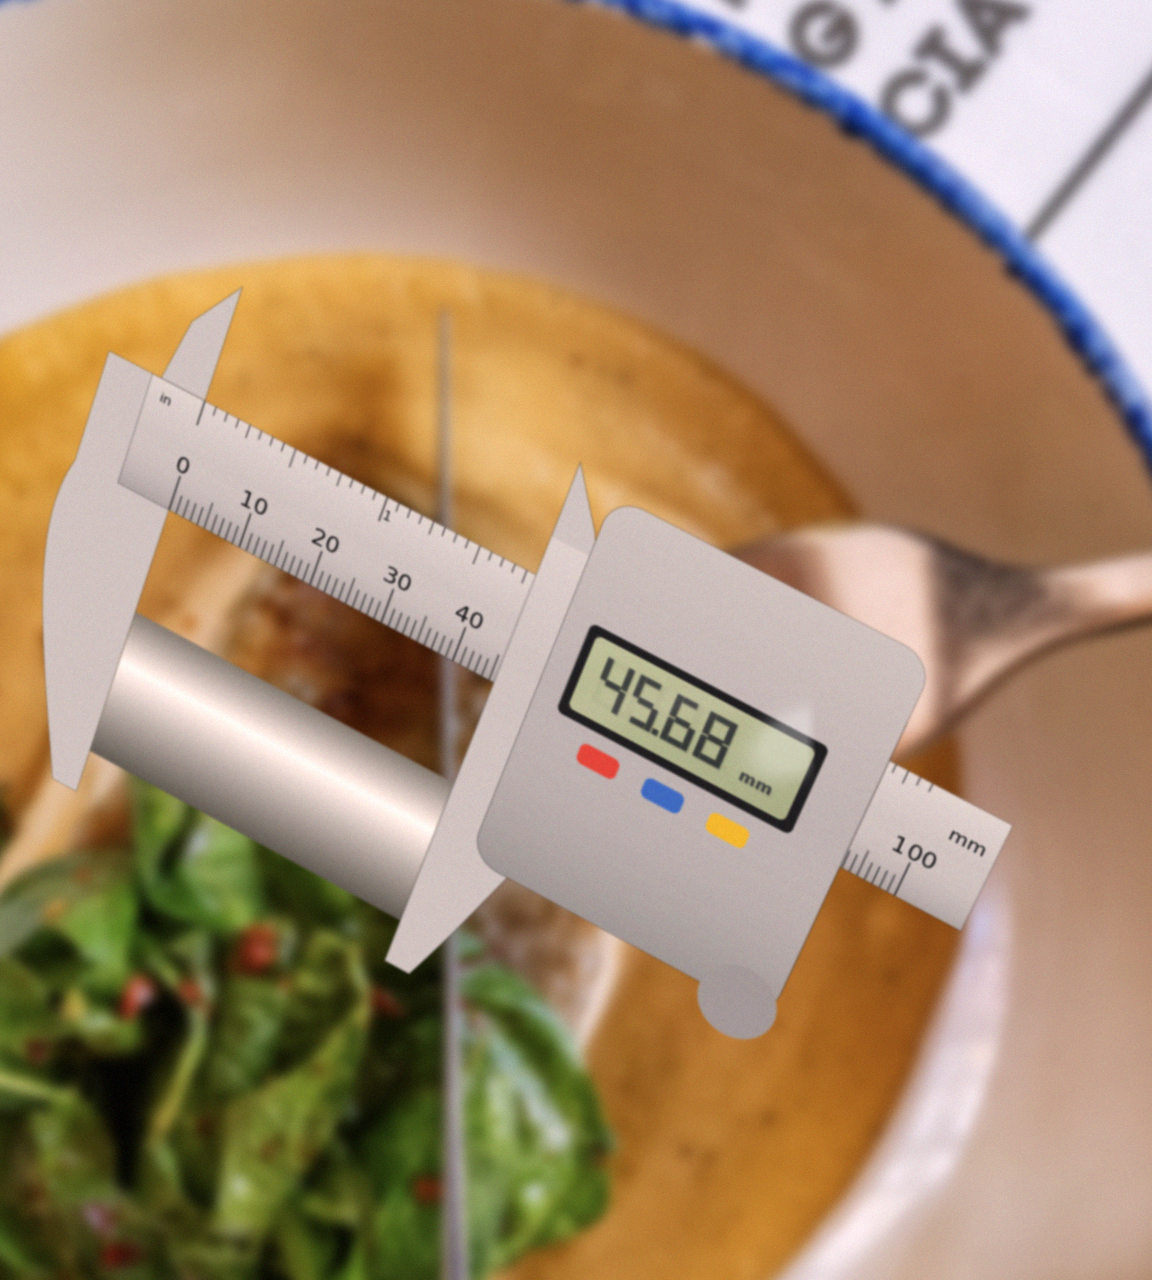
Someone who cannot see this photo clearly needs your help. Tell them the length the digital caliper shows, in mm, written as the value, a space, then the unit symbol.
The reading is 45.68 mm
